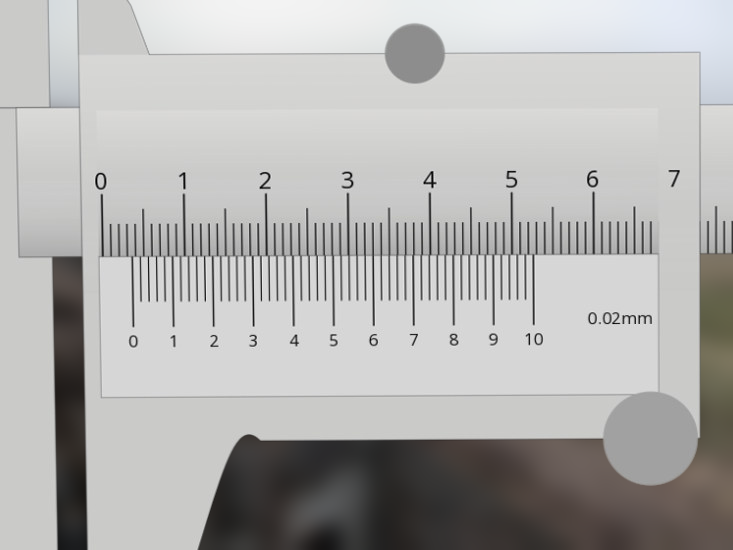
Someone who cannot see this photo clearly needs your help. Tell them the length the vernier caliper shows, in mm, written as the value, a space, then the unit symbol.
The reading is 3.6 mm
